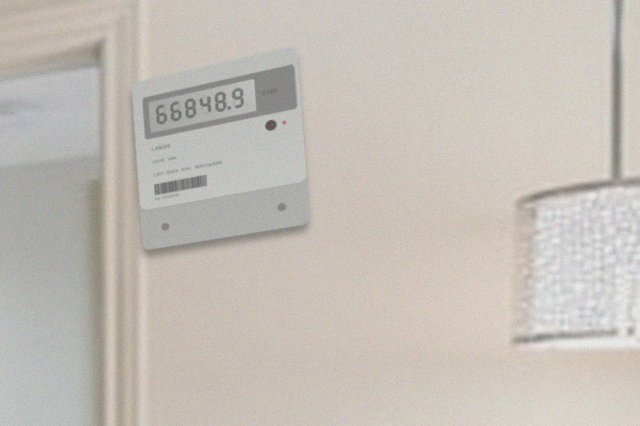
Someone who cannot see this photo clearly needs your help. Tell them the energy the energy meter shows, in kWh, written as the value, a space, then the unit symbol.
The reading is 66848.9 kWh
